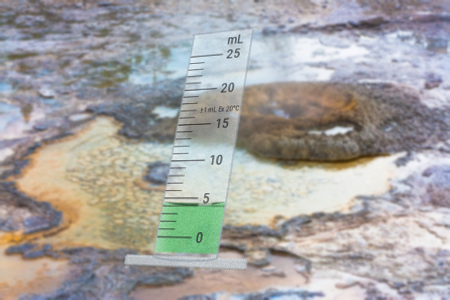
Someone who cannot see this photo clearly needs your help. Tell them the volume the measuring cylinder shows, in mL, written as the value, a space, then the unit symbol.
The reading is 4 mL
